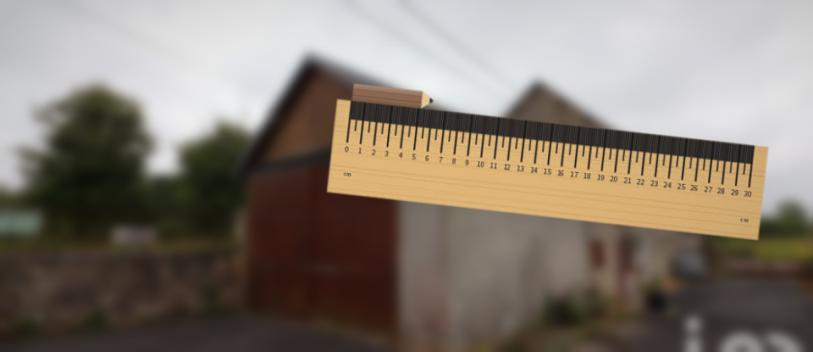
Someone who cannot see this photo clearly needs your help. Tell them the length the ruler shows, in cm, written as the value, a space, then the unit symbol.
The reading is 6 cm
